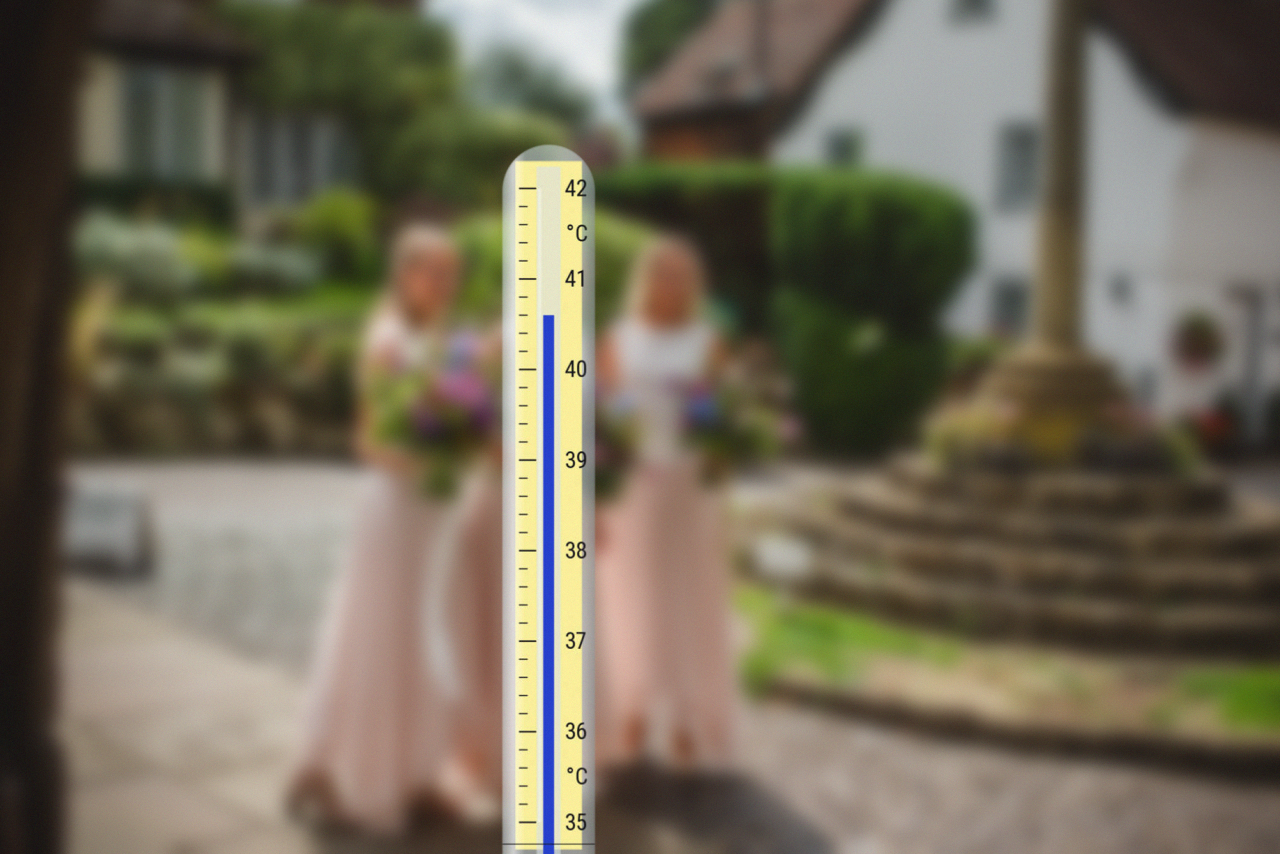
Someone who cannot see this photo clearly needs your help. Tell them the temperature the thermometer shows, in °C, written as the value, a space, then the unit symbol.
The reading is 40.6 °C
